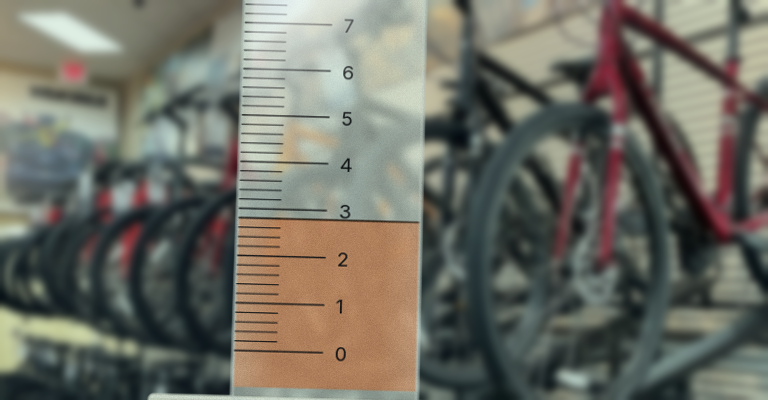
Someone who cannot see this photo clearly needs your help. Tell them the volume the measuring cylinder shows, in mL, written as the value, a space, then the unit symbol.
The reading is 2.8 mL
